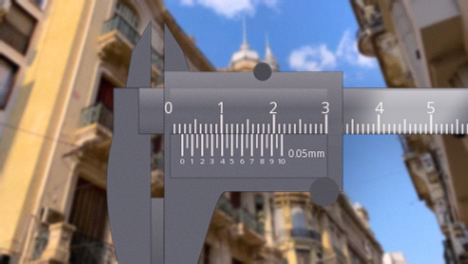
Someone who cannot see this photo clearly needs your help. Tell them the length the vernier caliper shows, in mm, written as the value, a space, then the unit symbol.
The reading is 2.5 mm
